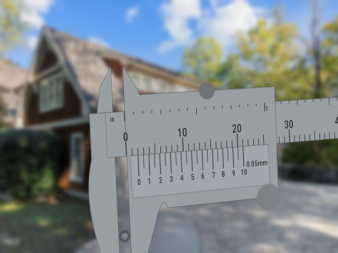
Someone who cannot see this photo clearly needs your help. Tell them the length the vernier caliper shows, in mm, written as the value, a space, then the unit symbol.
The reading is 2.0 mm
